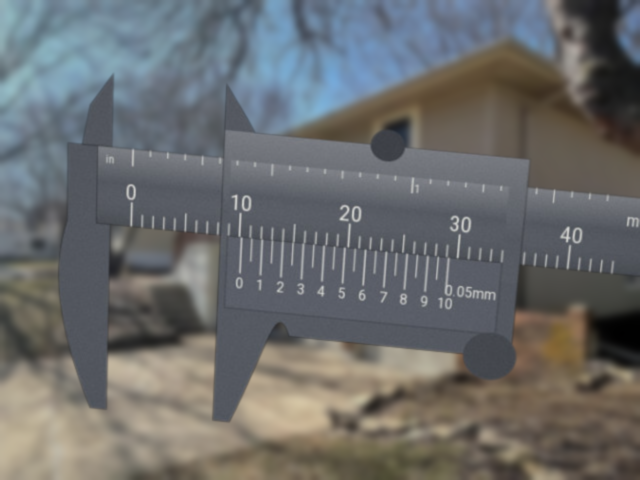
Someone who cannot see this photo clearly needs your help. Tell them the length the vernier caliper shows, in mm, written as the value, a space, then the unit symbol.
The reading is 10.2 mm
